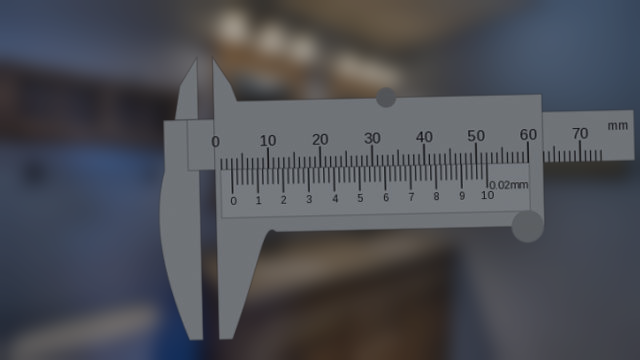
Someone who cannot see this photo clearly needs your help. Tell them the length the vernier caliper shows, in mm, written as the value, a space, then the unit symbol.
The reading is 3.0 mm
